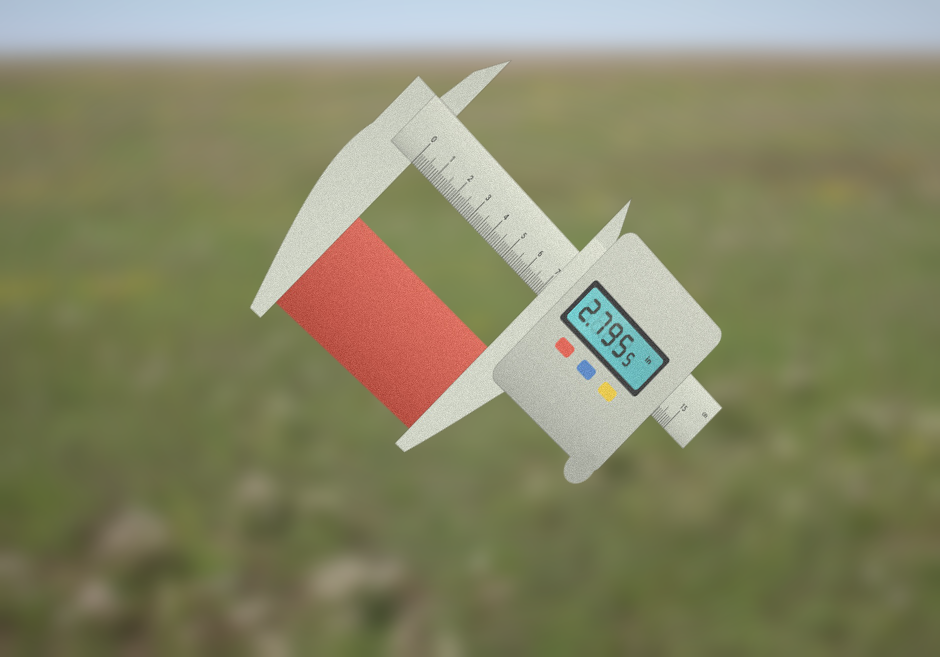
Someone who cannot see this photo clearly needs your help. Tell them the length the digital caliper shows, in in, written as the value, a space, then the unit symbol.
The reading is 2.7955 in
